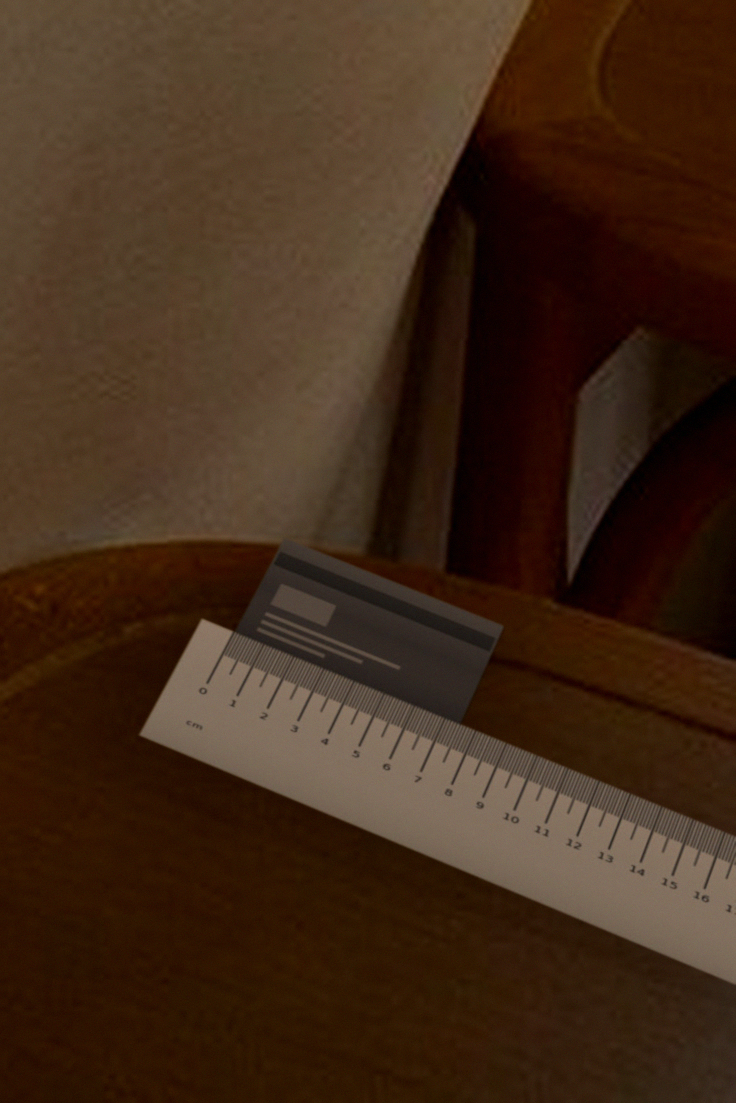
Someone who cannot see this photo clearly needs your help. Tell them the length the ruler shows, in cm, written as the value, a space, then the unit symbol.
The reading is 7.5 cm
